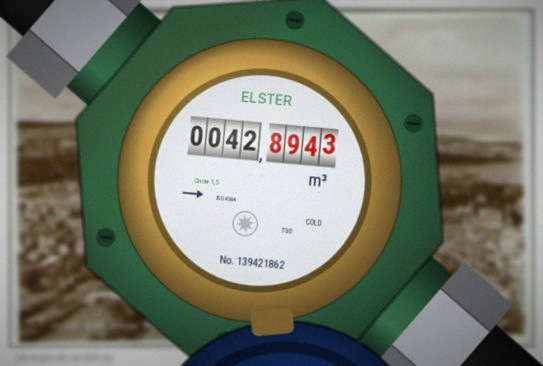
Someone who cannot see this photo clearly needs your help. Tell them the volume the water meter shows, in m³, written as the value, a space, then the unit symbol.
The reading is 42.8943 m³
